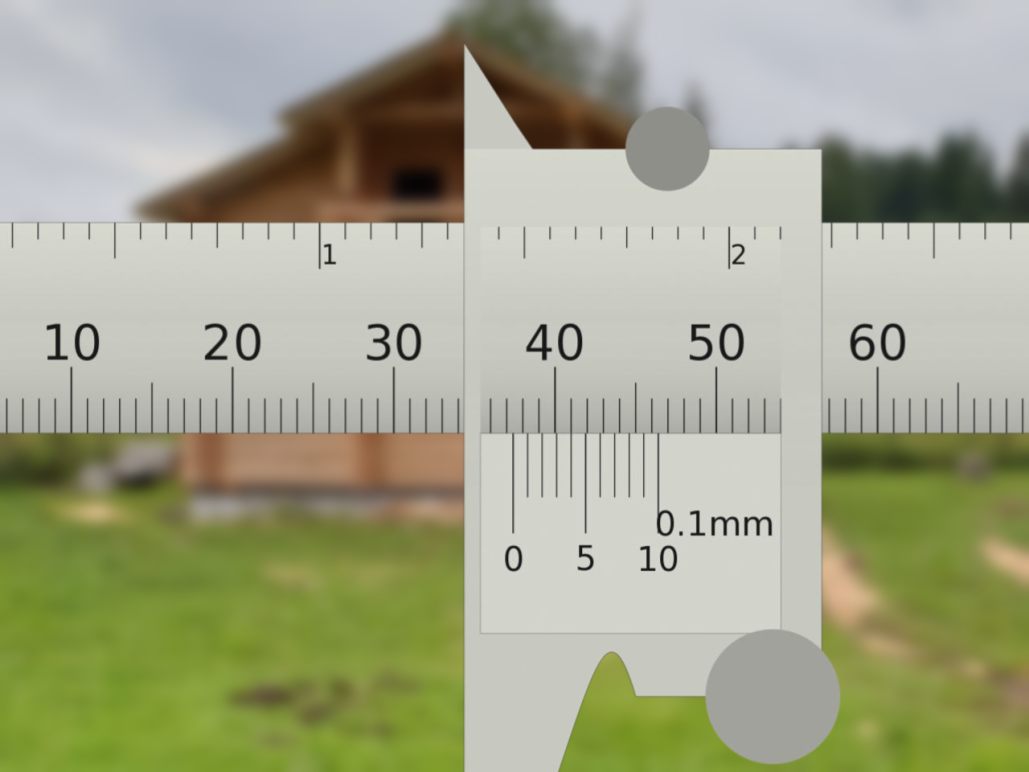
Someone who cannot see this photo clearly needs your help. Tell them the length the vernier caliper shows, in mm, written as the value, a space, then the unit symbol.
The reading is 37.4 mm
